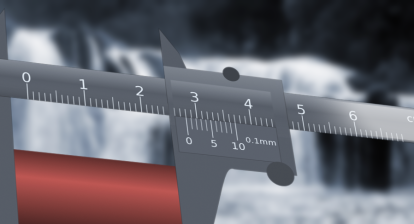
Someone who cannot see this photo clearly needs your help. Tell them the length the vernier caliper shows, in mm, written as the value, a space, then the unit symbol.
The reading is 28.0 mm
